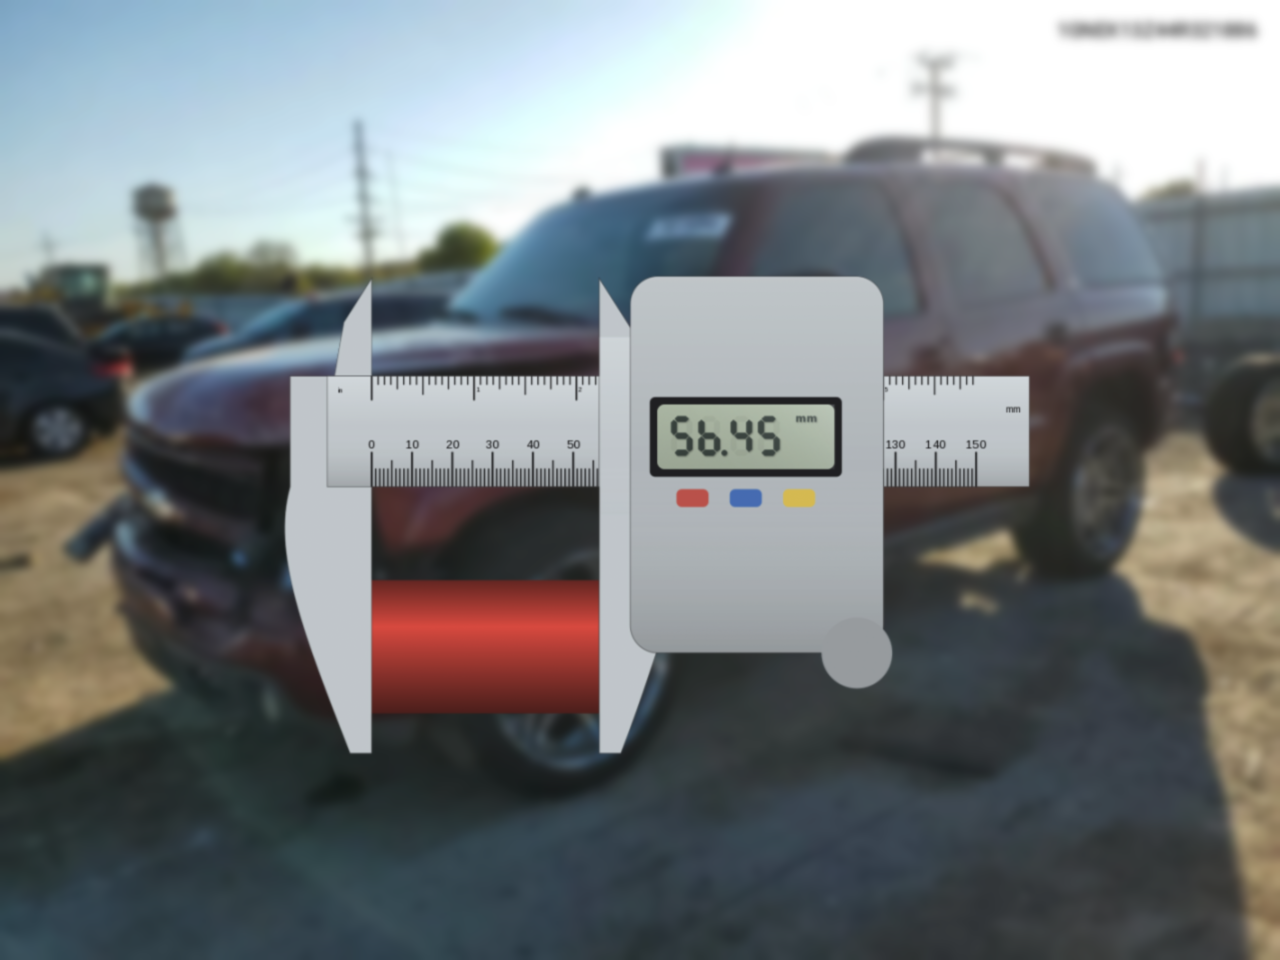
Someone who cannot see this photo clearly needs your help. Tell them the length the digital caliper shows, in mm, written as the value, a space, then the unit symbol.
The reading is 56.45 mm
